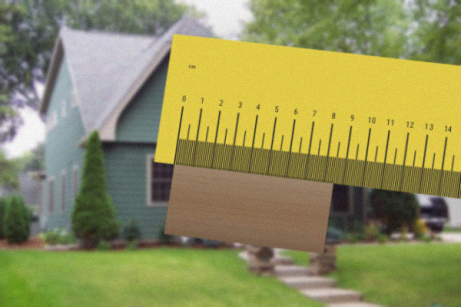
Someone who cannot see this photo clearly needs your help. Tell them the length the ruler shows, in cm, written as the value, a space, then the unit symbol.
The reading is 8.5 cm
